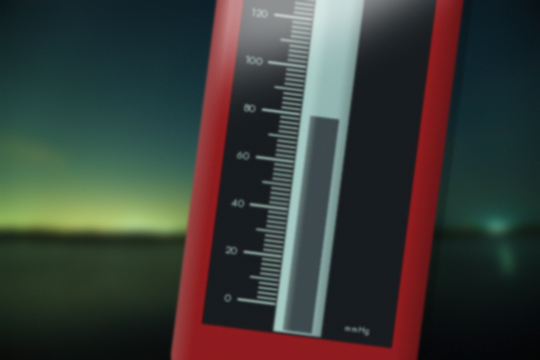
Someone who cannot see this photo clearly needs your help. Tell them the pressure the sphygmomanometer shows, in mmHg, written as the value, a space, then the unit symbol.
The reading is 80 mmHg
